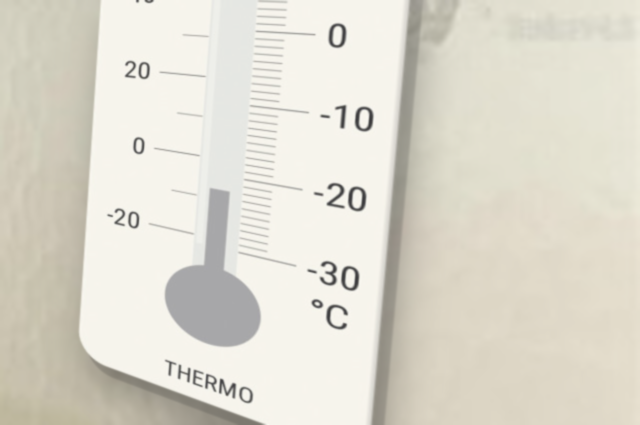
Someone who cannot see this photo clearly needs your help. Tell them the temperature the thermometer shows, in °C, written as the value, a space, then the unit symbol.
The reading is -22 °C
